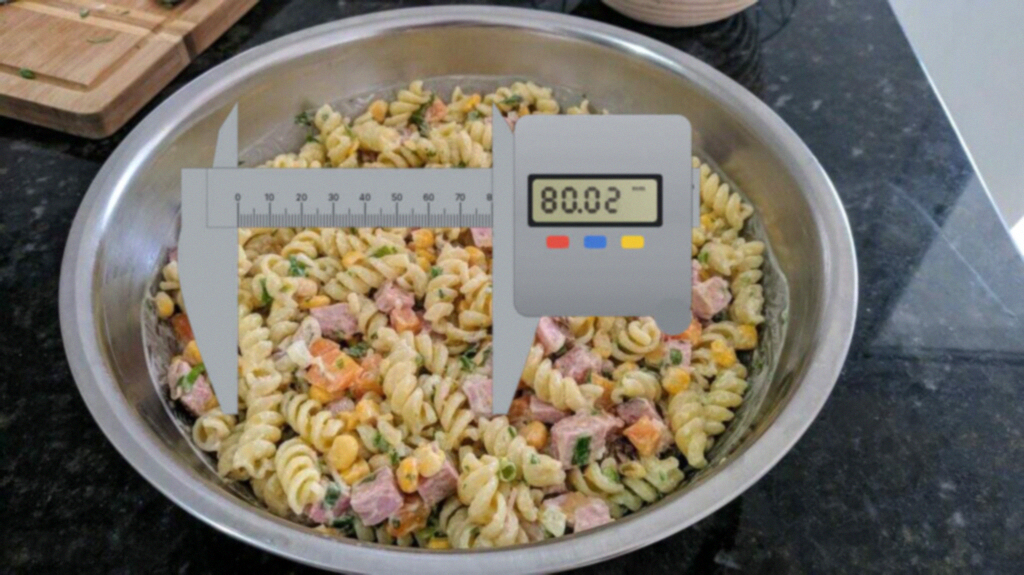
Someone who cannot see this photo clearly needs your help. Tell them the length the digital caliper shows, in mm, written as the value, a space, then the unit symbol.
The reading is 80.02 mm
